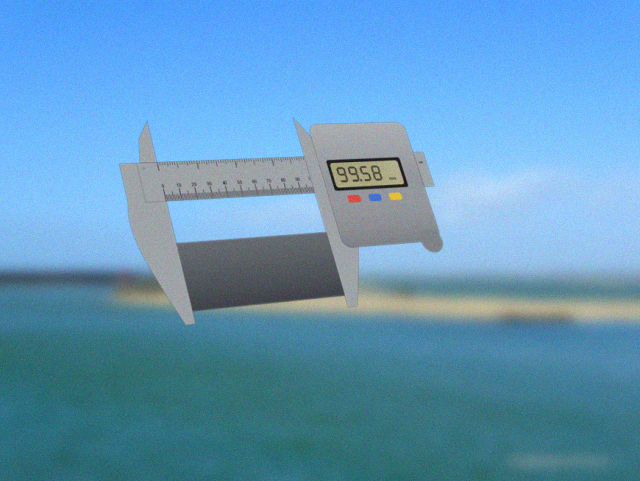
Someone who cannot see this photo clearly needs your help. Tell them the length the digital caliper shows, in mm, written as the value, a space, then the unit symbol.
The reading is 99.58 mm
